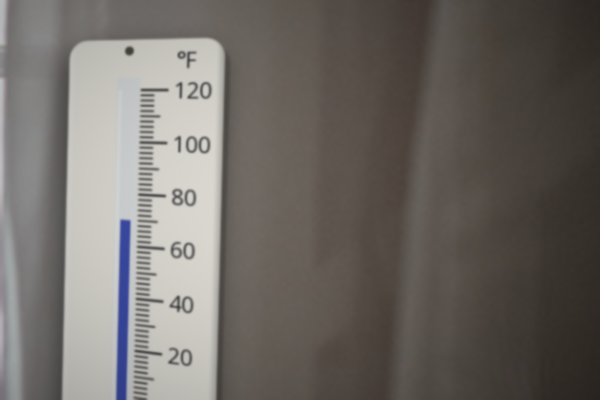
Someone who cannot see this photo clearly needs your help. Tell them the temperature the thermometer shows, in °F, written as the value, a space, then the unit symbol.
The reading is 70 °F
